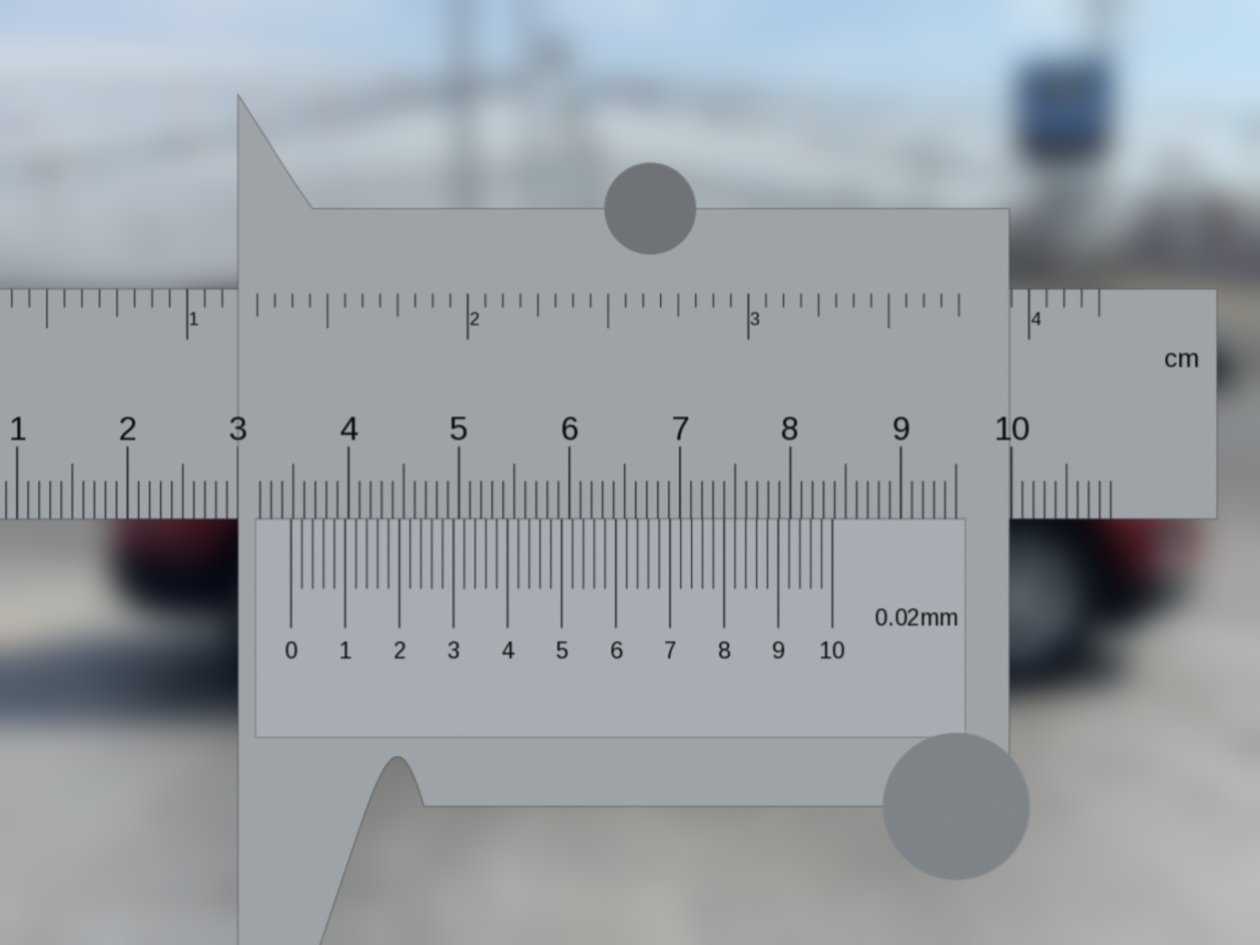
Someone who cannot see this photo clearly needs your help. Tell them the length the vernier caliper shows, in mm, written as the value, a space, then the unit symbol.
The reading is 34.8 mm
